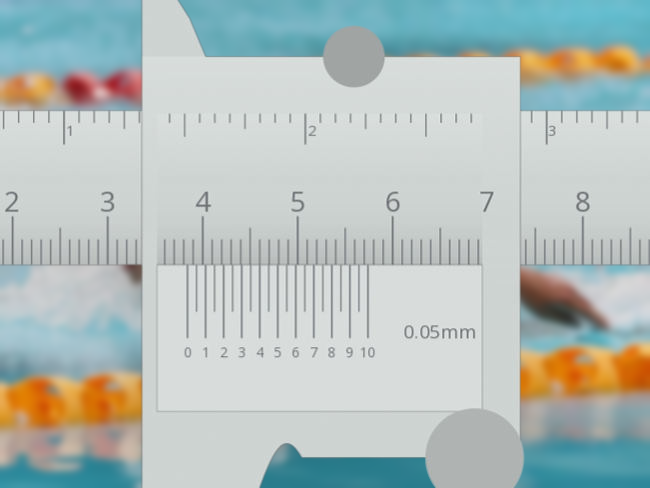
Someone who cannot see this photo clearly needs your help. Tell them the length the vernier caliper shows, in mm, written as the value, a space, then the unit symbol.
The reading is 38.4 mm
